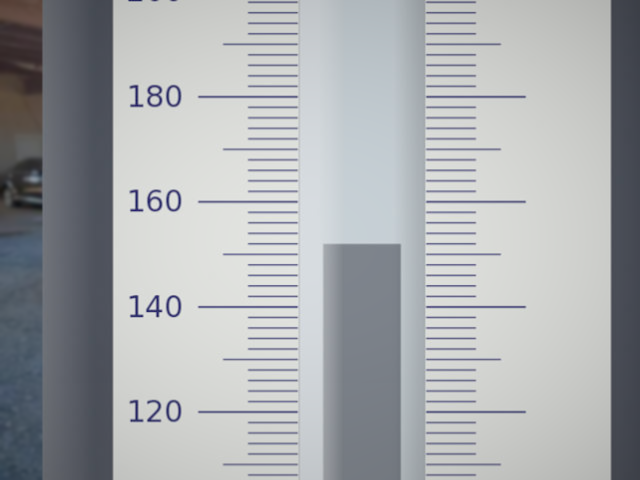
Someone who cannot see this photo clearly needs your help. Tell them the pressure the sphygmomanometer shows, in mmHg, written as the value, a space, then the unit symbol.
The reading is 152 mmHg
